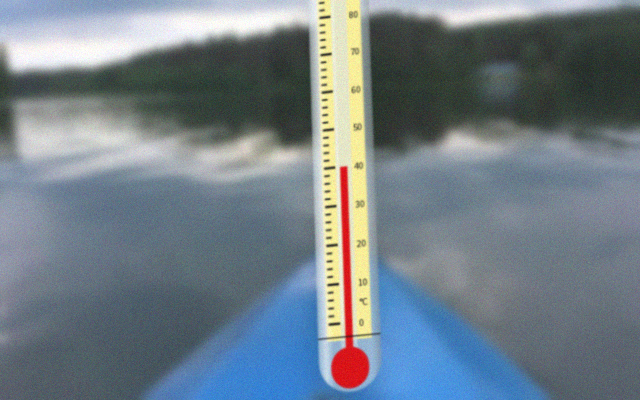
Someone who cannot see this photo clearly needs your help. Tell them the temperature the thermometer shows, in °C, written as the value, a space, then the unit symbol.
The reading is 40 °C
